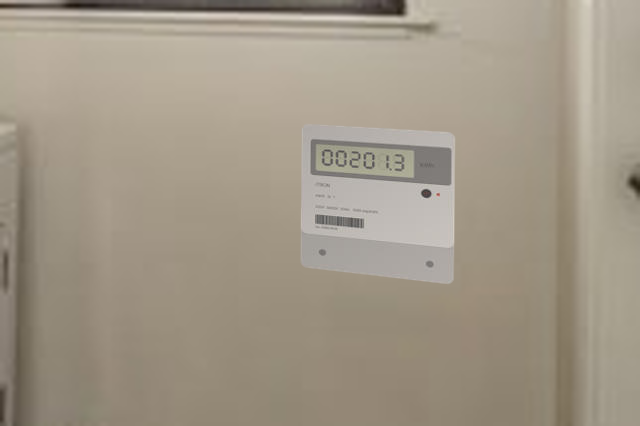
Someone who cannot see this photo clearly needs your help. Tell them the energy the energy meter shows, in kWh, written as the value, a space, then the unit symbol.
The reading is 201.3 kWh
